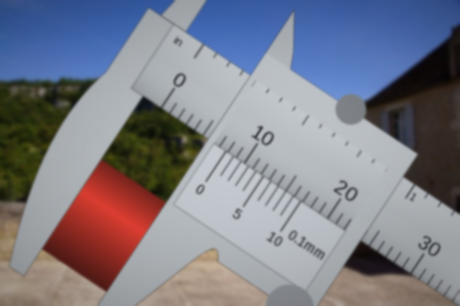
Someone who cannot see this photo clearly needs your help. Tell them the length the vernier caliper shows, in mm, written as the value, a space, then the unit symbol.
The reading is 7.8 mm
